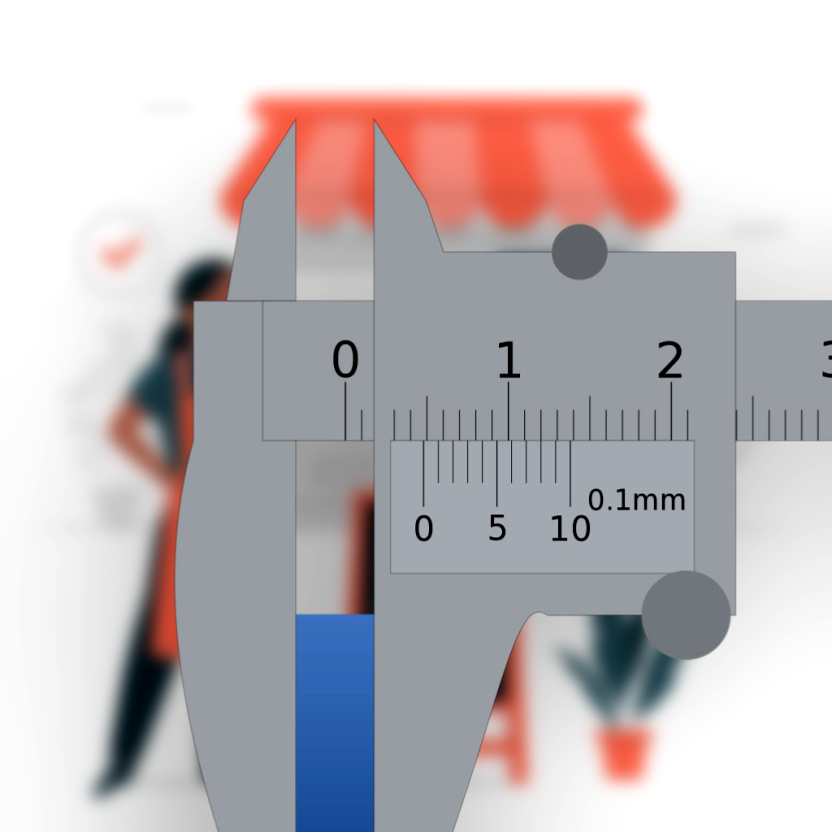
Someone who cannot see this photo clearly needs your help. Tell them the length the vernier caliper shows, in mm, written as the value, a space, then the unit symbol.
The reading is 4.8 mm
